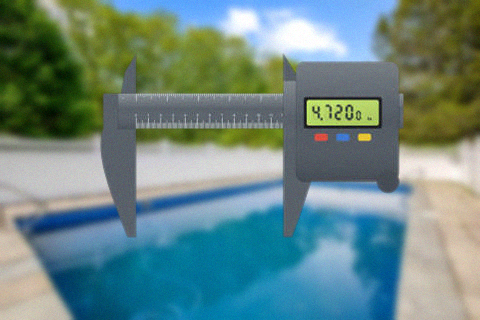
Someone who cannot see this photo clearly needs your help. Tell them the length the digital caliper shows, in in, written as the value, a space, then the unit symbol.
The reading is 4.7200 in
